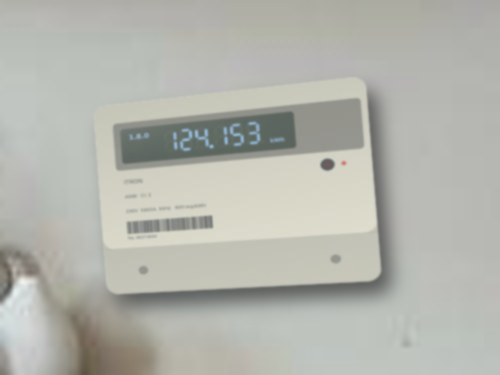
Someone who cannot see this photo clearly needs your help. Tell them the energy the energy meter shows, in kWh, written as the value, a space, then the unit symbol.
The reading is 124.153 kWh
